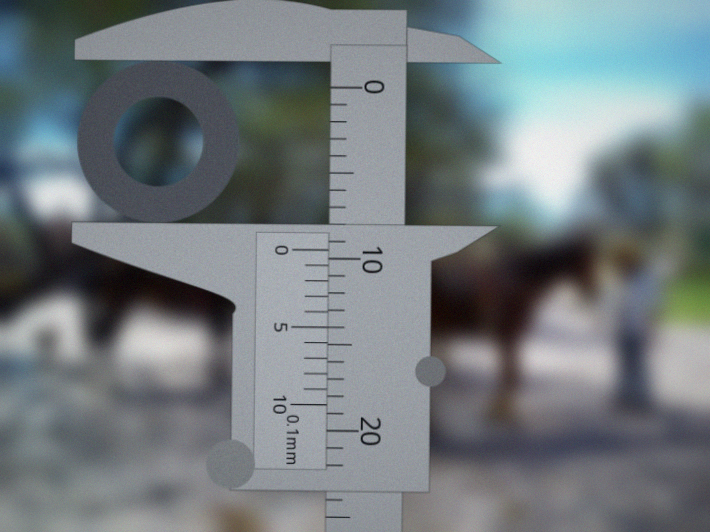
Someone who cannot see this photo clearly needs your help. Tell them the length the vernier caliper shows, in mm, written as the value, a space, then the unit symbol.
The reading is 9.5 mm
